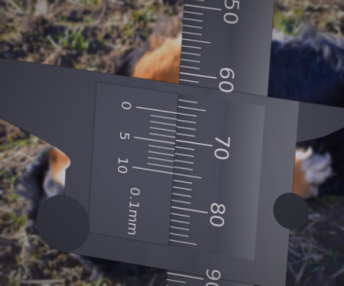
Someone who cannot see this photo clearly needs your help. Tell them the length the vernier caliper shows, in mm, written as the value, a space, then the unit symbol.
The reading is 66.0 mm
